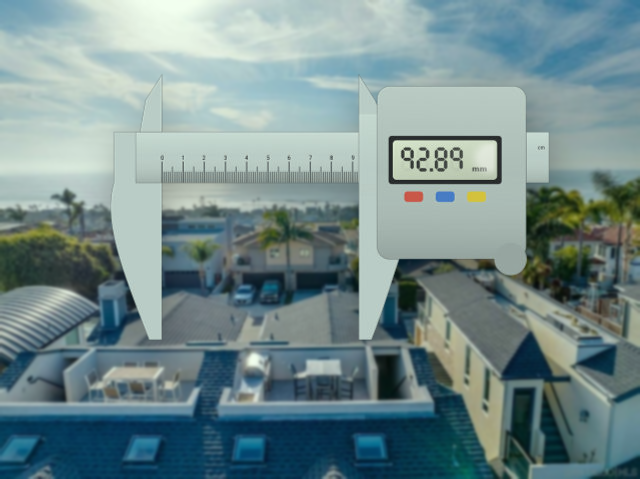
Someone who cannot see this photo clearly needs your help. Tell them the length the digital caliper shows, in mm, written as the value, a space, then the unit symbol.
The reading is 92.89 mm
